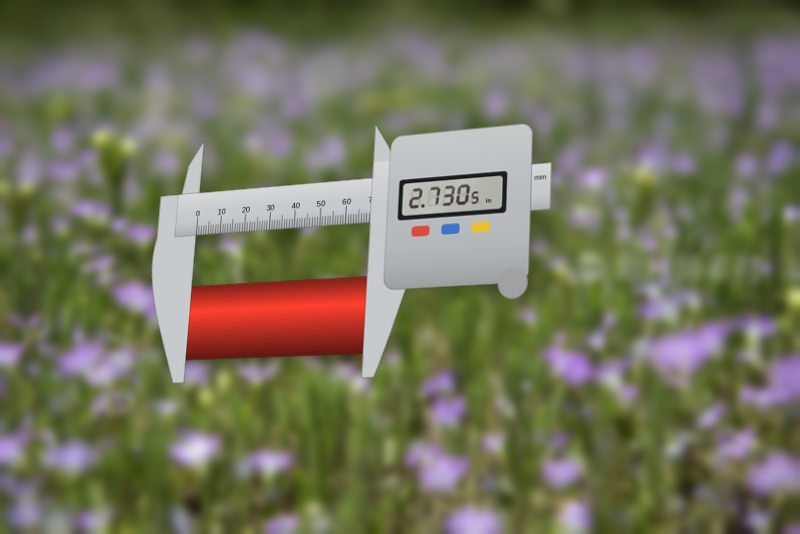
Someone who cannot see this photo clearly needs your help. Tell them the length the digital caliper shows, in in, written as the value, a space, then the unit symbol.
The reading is 2.7305 in
